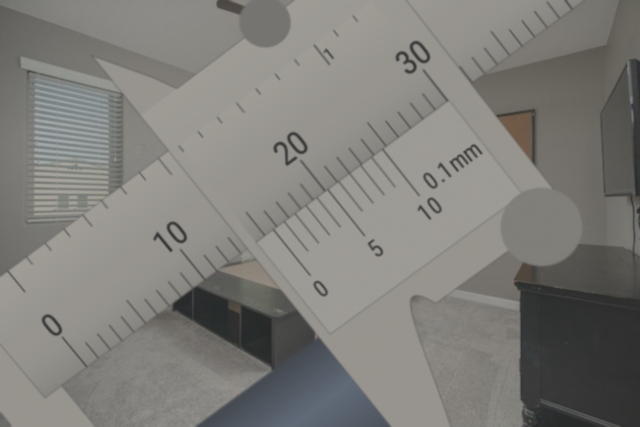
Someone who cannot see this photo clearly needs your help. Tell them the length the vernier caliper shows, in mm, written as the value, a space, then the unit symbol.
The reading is 15.7 mm
